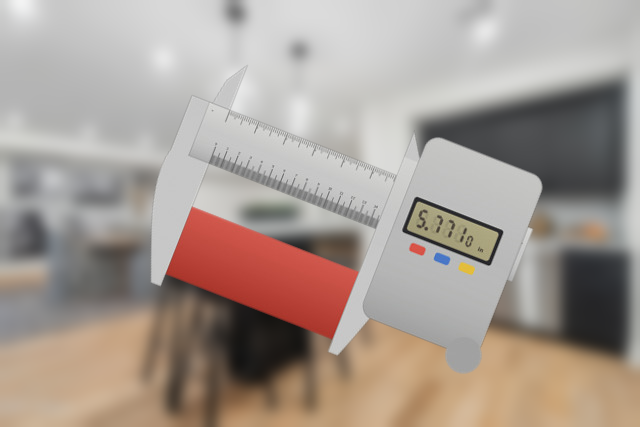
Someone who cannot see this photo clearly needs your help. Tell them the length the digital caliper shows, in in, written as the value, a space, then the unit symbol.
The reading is 5.7710 in
